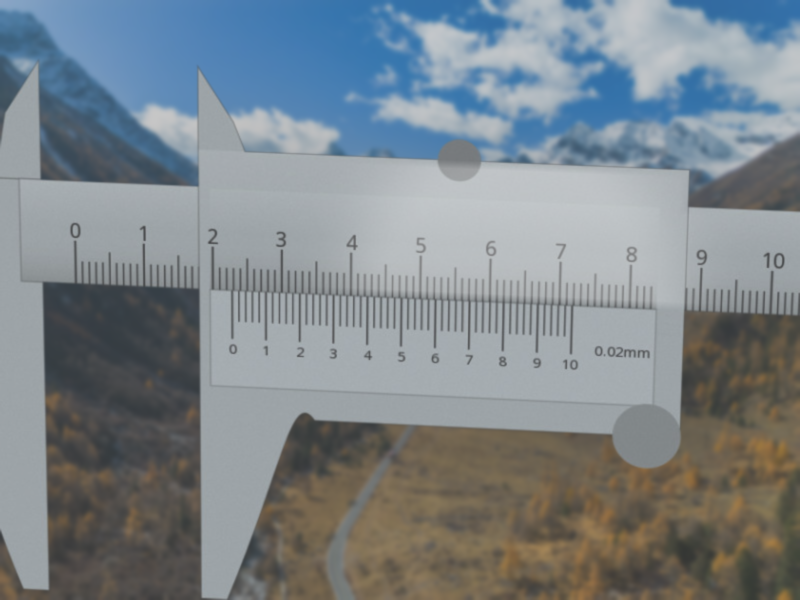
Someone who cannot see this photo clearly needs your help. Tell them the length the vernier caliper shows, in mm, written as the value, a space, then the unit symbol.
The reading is 22.8 mm
